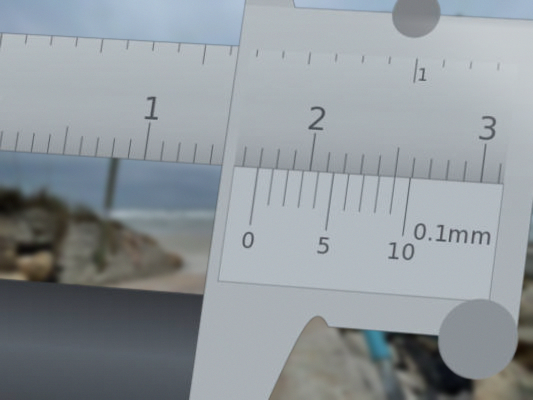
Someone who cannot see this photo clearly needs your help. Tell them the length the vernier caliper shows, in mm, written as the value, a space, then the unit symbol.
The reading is 16.9 mm
